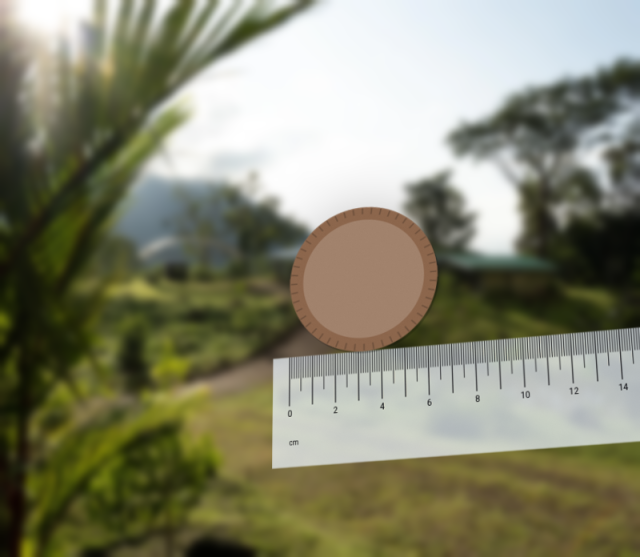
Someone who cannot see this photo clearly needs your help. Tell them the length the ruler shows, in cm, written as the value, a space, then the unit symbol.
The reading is 6.5 cm
